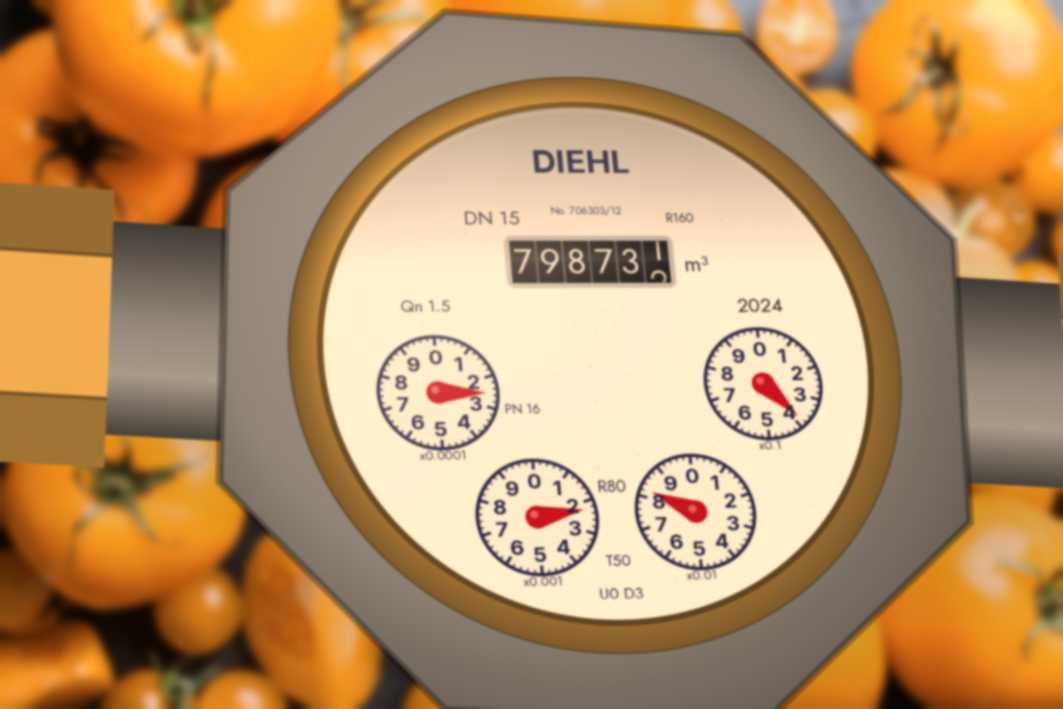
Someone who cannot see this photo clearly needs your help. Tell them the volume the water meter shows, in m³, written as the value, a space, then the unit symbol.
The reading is 798731.3822 m³
